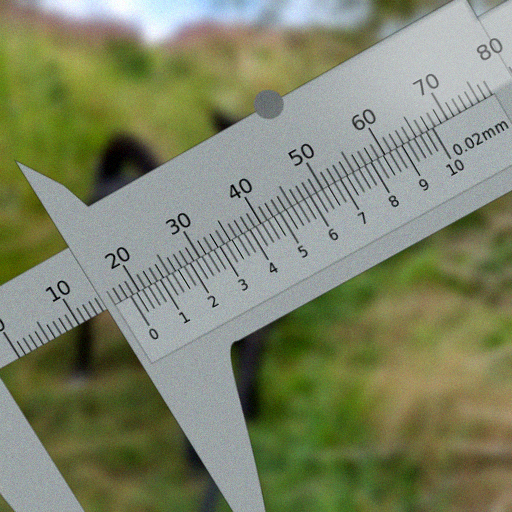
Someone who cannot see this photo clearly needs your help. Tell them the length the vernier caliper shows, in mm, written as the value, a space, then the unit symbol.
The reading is 18.6 mm
